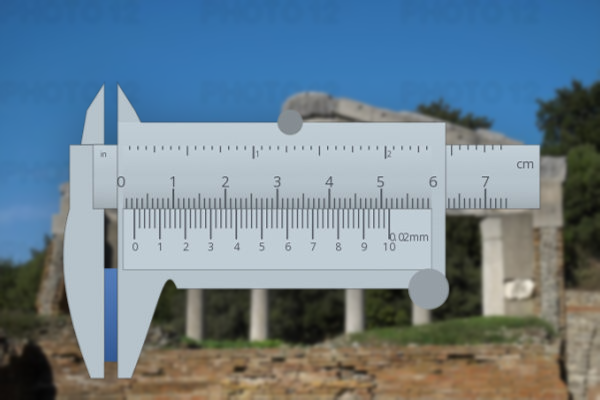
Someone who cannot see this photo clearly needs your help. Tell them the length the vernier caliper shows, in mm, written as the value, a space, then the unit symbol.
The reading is 2.5 mm
